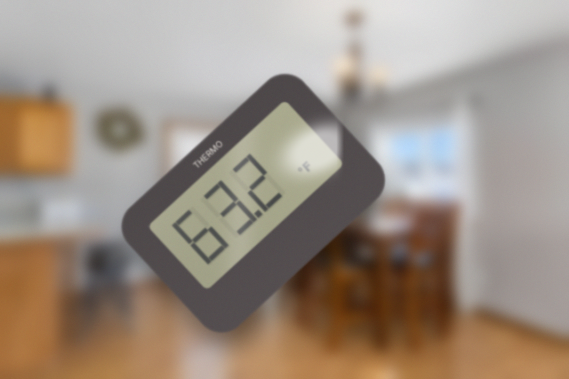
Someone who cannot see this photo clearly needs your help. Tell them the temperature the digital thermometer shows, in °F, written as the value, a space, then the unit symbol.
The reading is 63.2 °F
